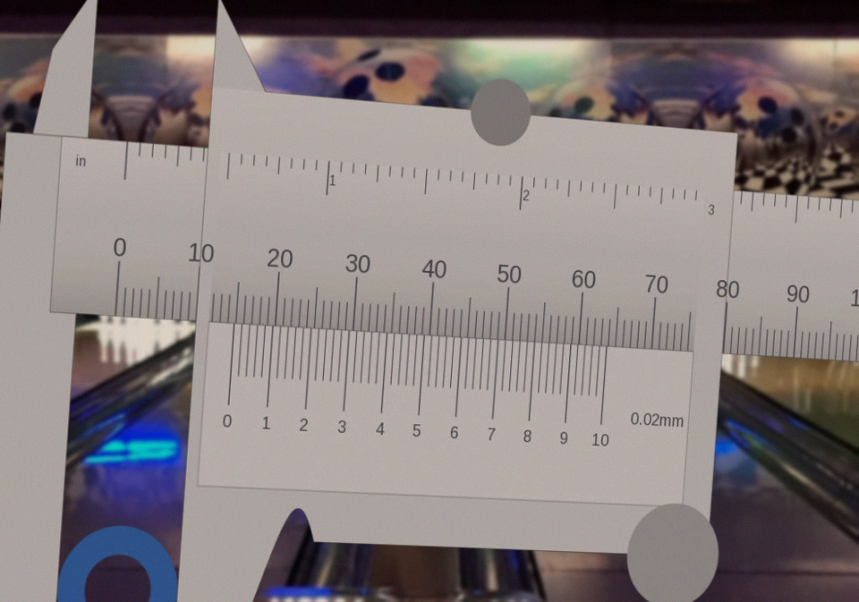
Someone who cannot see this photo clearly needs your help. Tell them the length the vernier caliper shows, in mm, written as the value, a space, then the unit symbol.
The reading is 14.8 mm
